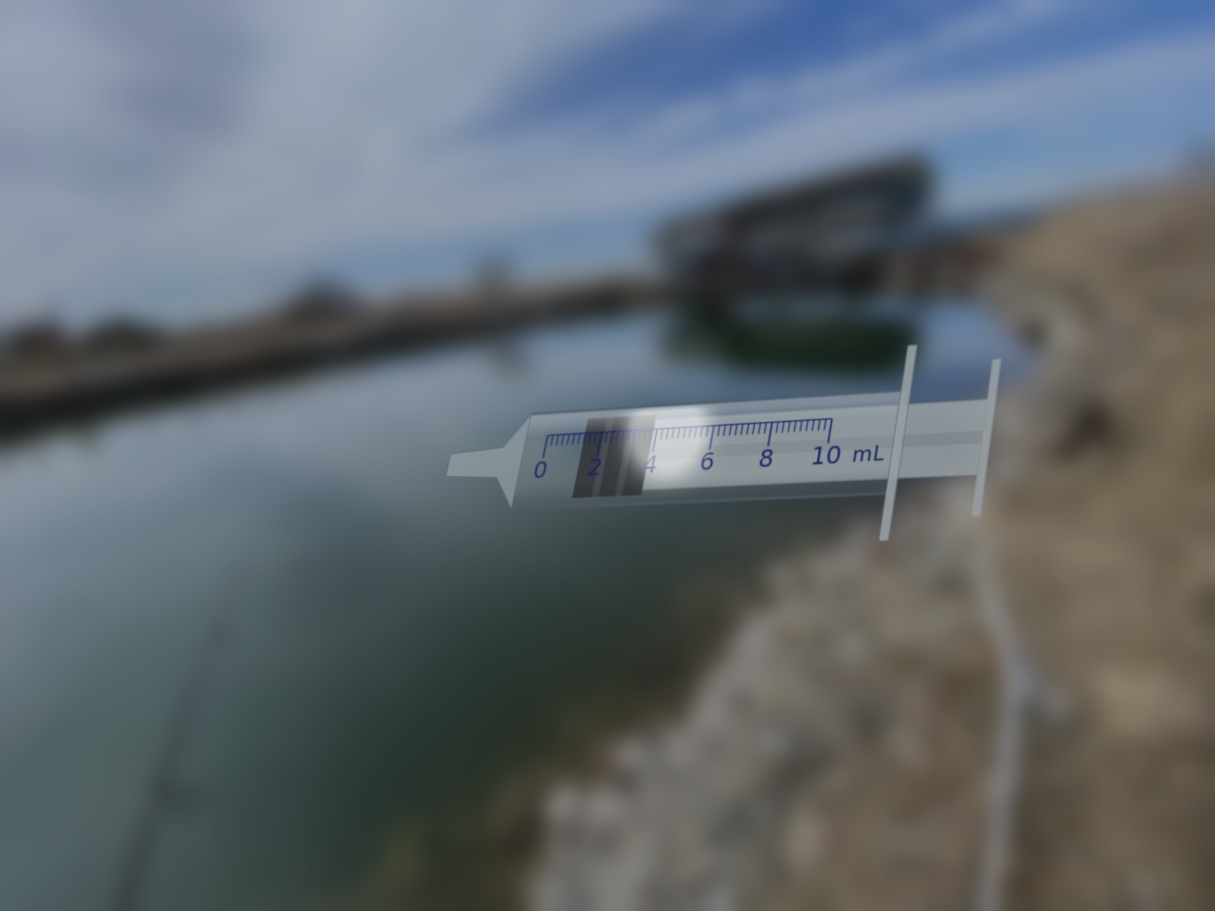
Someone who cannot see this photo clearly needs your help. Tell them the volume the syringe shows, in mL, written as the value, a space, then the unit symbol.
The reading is 1.4 mL
